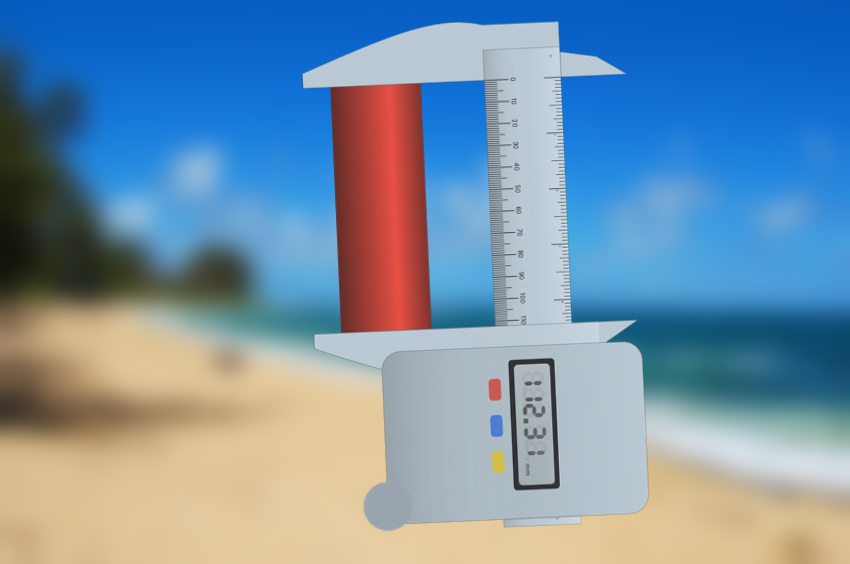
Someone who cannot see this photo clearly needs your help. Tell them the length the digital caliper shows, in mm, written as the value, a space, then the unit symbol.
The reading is 112.31 mm
